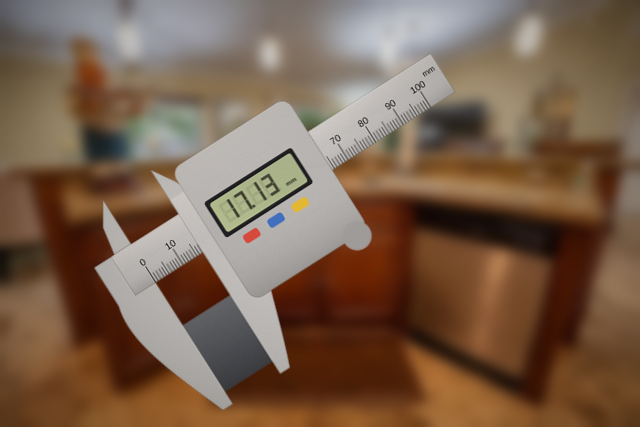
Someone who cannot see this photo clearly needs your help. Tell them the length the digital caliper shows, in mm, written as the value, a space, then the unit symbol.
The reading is 17.13 mm
